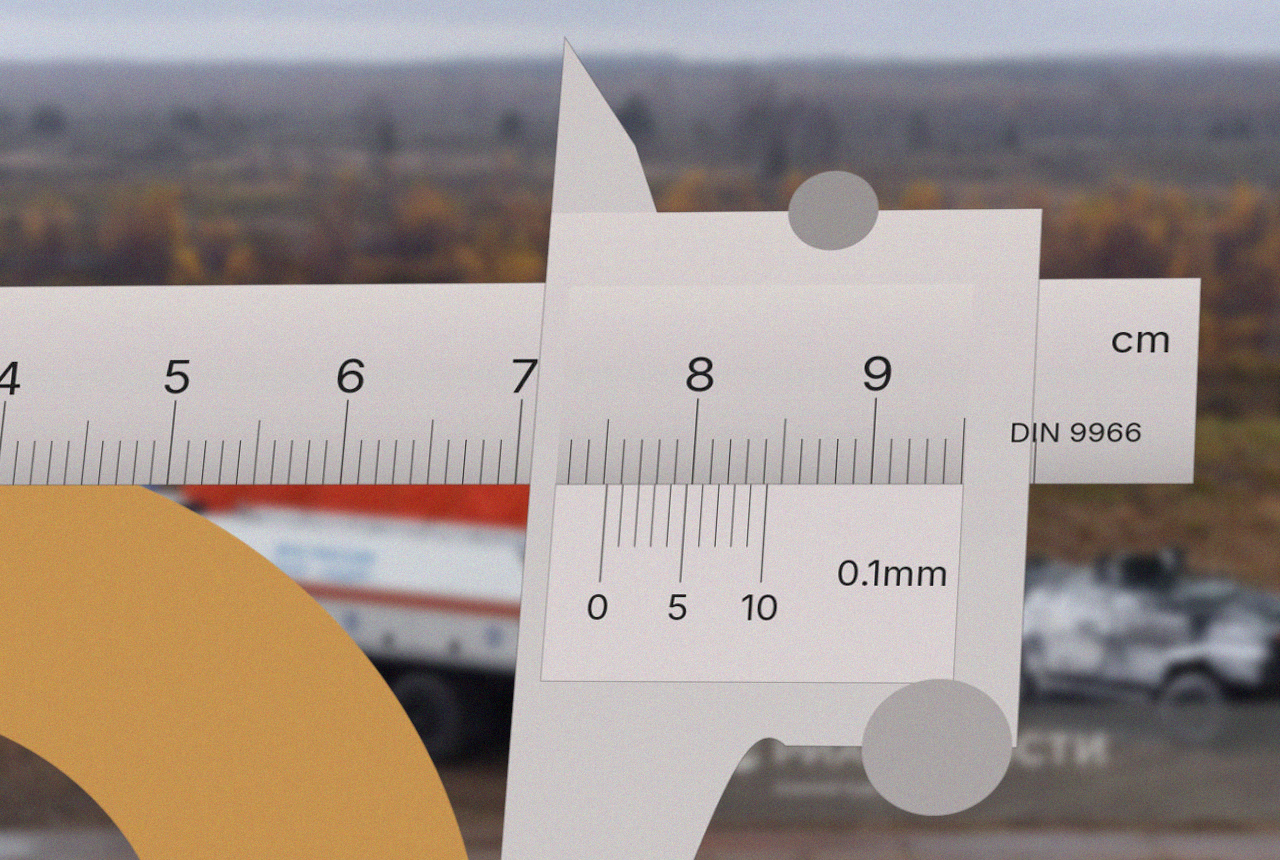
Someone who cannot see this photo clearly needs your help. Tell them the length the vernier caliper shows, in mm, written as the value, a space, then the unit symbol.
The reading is 75.2 mm
